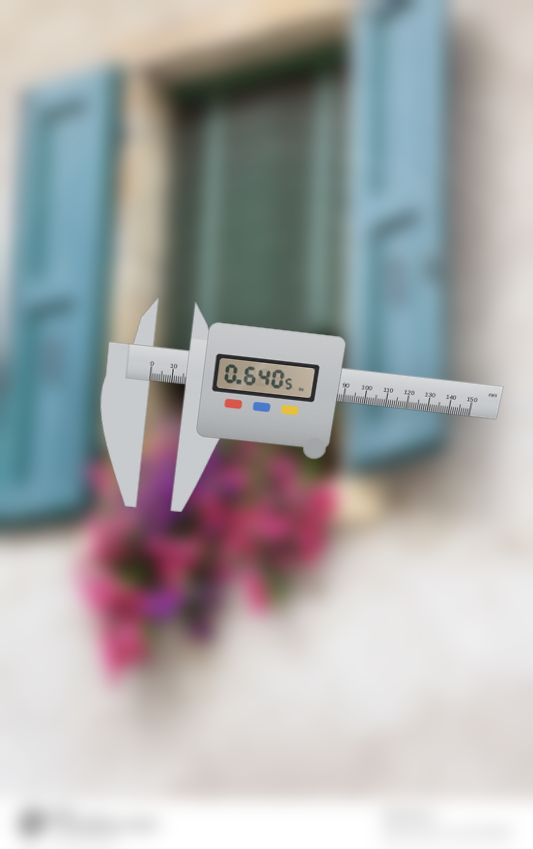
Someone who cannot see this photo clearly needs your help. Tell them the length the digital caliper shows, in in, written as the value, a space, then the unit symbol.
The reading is 0.6405 in
